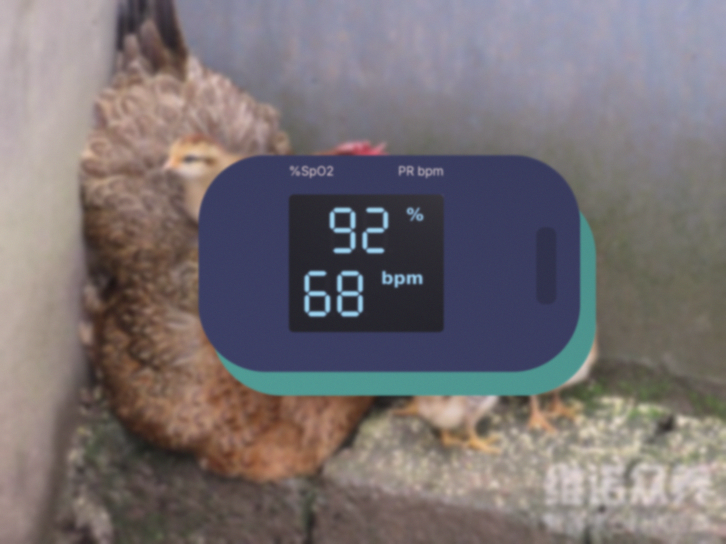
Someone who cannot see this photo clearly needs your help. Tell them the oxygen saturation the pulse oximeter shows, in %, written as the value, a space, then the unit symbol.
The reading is 92 %
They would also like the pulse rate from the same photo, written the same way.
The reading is 68 bpm
